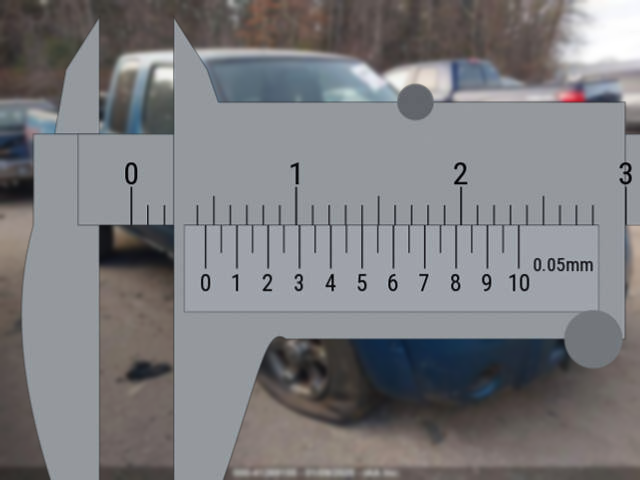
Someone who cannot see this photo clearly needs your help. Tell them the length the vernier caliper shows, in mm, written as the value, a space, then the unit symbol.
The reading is 4.5 mm
